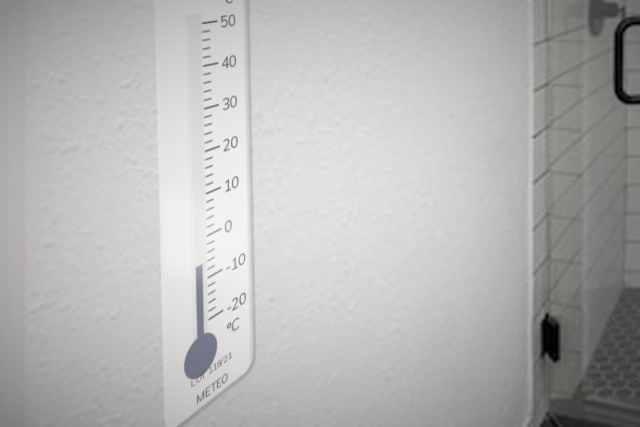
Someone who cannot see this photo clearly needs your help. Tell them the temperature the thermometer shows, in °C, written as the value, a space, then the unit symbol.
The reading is -6 °C
